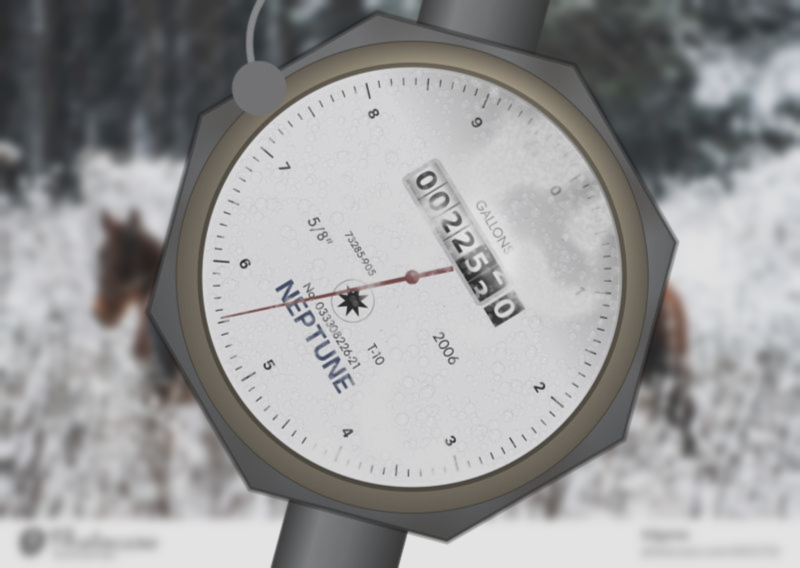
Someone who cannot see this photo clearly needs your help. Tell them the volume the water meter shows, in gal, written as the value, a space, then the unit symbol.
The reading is 22525.5 gal
